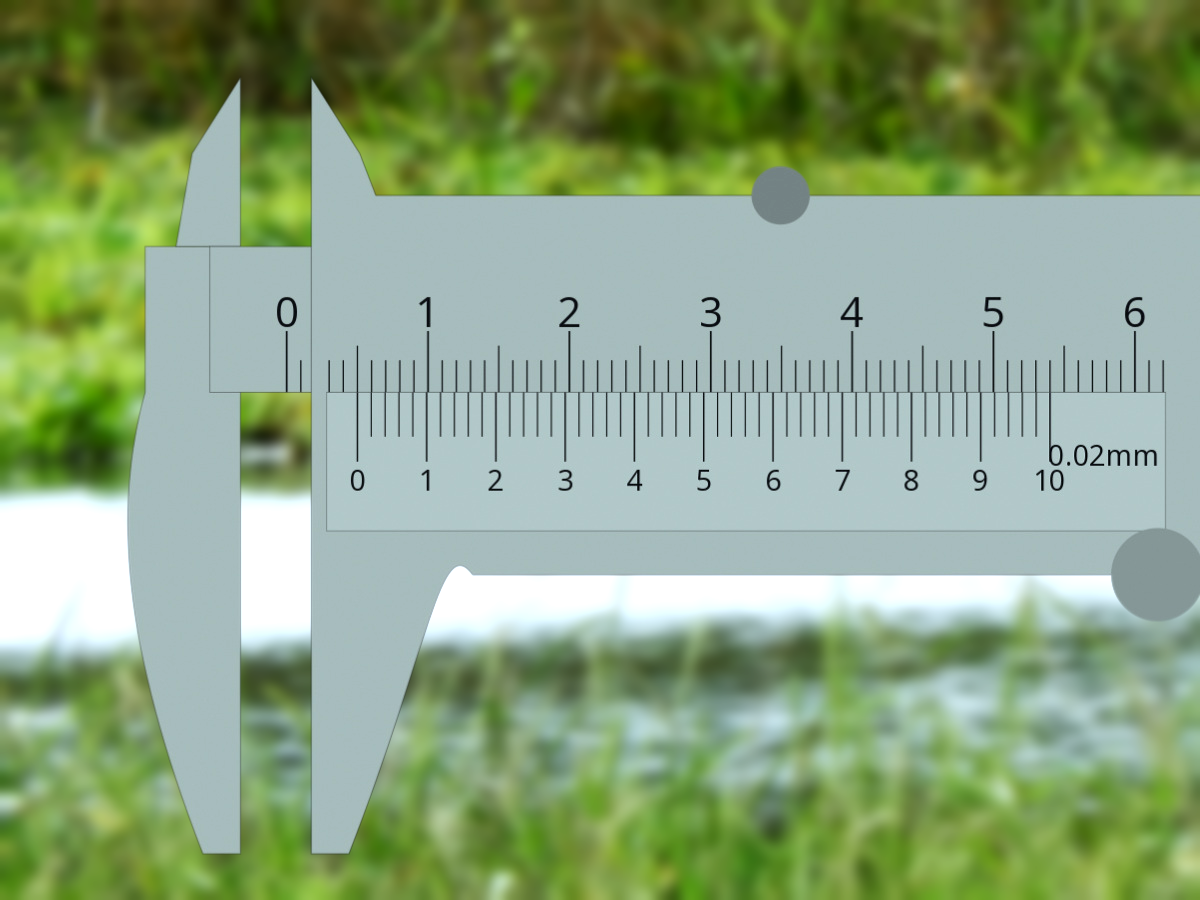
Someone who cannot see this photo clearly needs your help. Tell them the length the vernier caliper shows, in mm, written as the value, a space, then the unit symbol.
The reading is 5.0 mm
